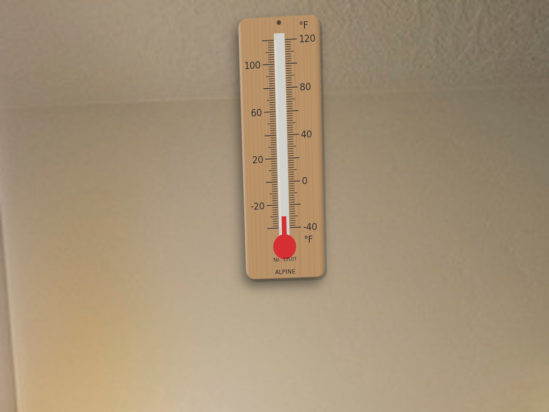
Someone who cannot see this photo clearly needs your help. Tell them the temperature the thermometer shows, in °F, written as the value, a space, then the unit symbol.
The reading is -30 °F
